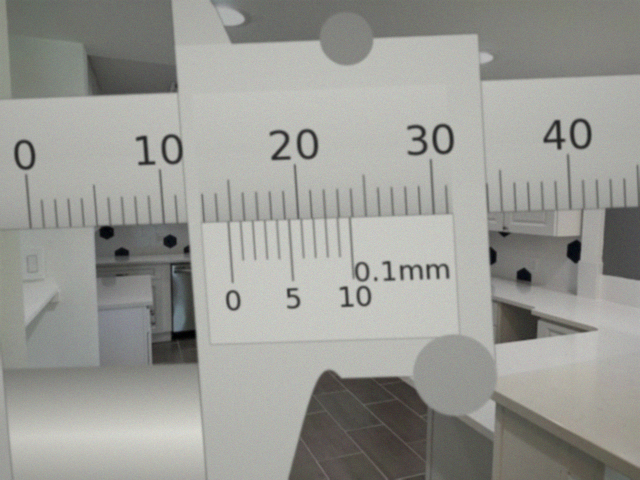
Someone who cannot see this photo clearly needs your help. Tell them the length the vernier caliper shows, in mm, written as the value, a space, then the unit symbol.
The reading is 14.8 mm
